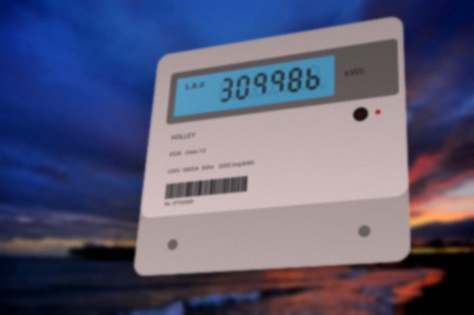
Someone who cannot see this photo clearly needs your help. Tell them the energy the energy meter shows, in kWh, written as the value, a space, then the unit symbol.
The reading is 309986 kWh
